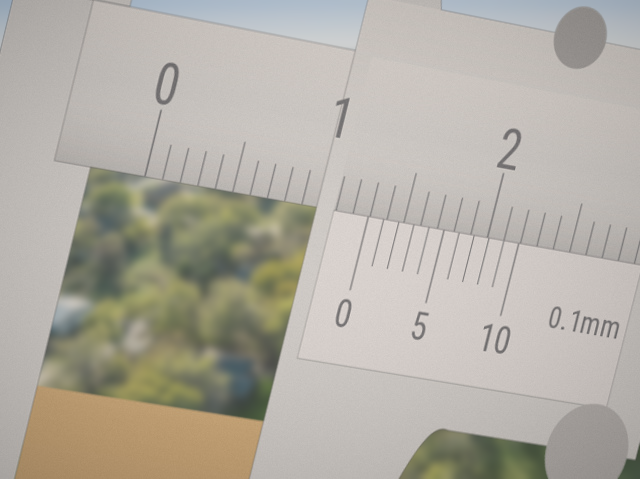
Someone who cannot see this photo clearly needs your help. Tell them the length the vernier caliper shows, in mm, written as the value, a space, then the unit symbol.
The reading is 12.9 mm
